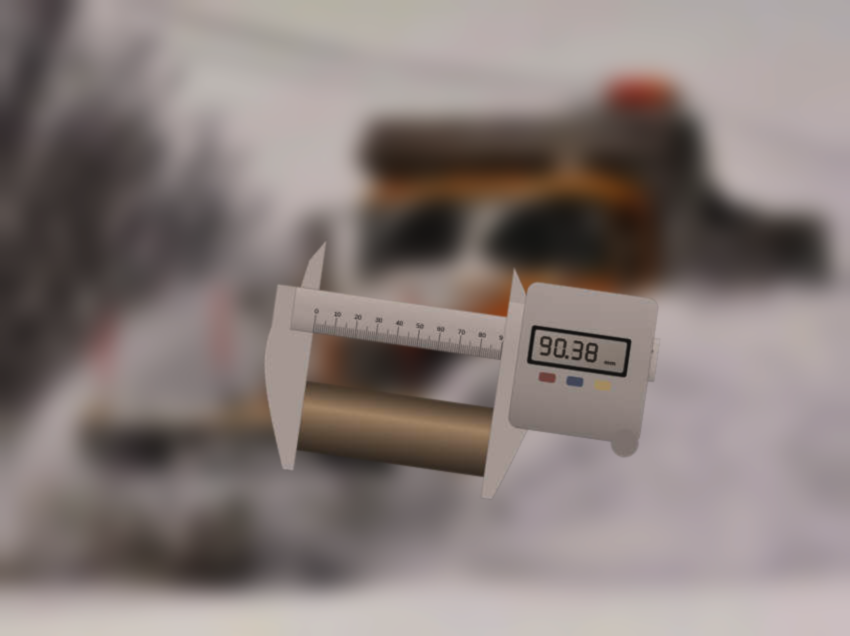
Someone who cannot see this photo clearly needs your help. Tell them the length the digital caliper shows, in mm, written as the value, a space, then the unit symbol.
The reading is 90.38 mm
